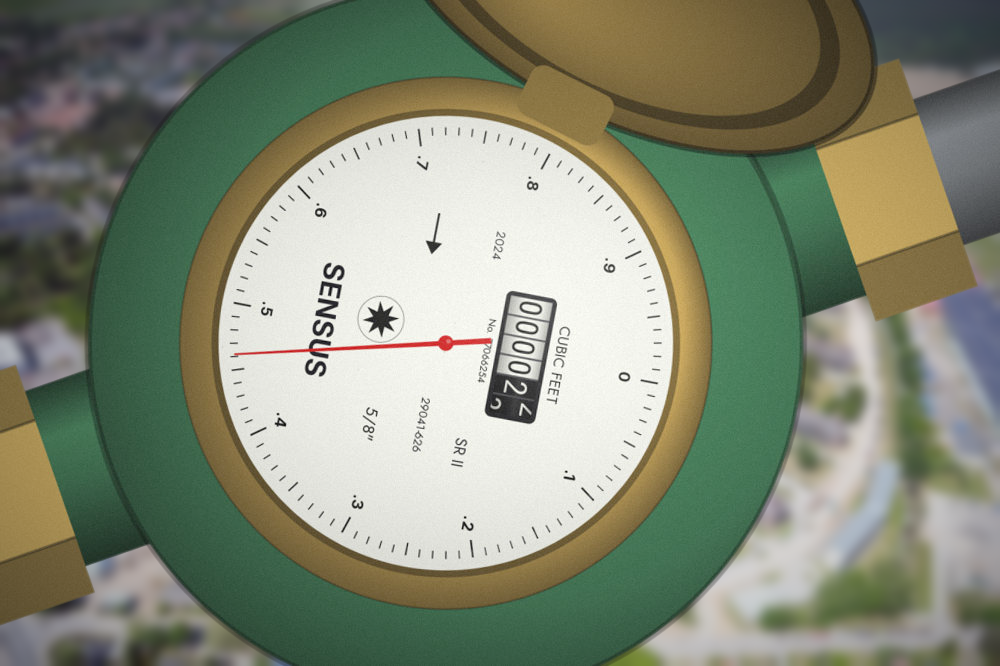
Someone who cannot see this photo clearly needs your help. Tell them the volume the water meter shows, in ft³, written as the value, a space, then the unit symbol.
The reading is 22.46 ft³
